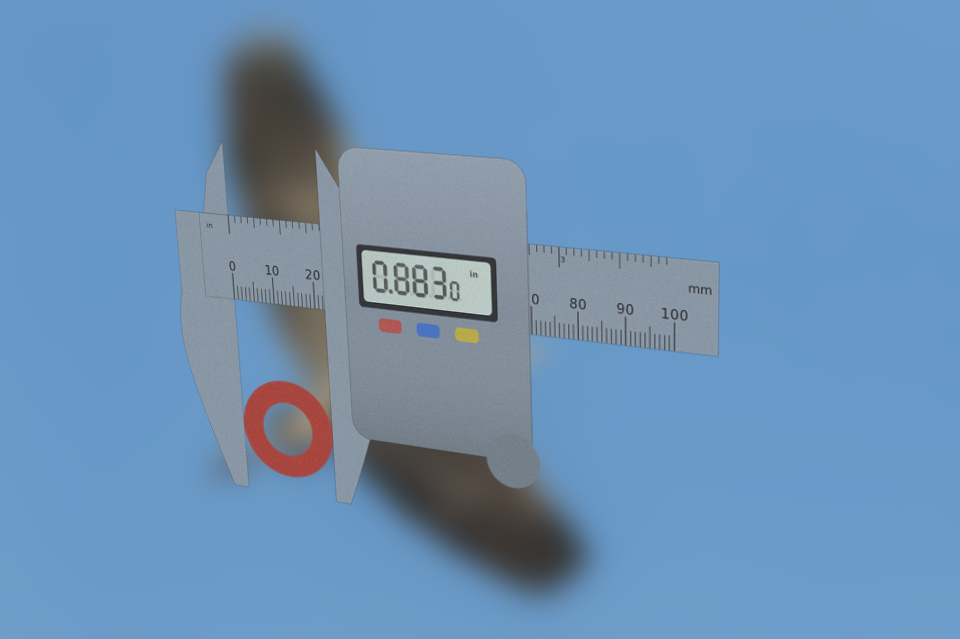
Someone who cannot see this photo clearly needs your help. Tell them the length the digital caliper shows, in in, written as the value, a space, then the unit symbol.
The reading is 0.8830 in
